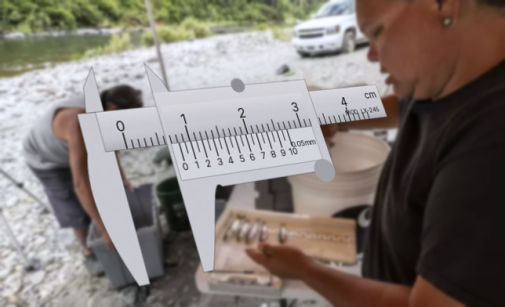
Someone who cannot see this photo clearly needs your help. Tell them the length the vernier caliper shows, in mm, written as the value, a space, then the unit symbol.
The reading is 8.2 mm
